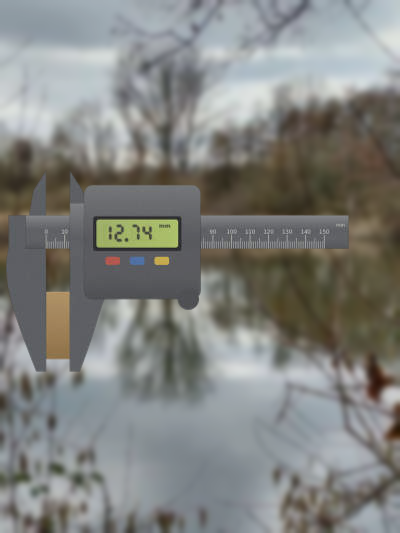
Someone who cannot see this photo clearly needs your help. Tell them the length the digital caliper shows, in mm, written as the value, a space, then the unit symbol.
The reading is 12.74 mm
